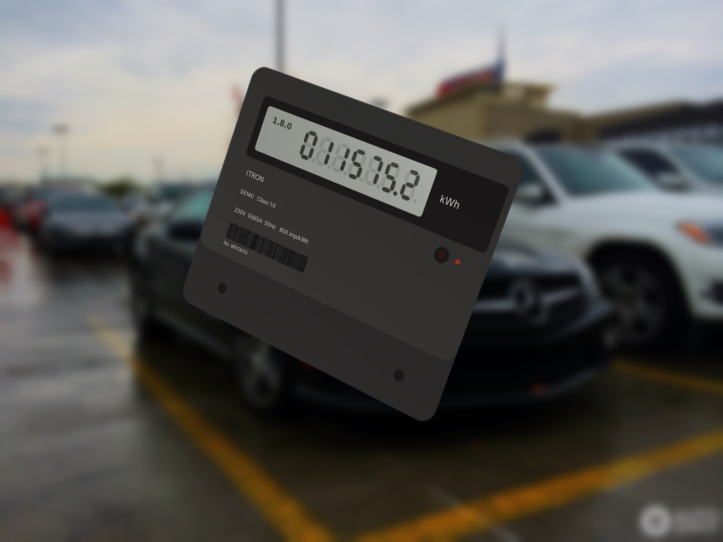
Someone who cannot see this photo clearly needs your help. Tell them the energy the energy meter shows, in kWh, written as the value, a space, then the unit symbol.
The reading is 11575.2 kWh
